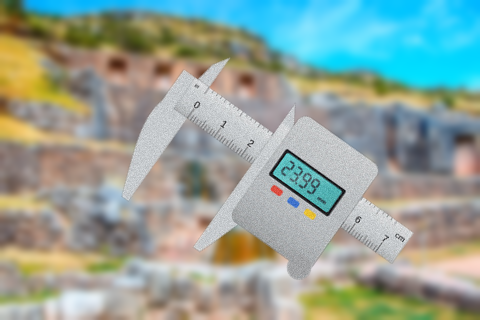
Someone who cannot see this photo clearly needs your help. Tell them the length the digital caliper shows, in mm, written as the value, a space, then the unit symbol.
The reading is 23.99 mm
